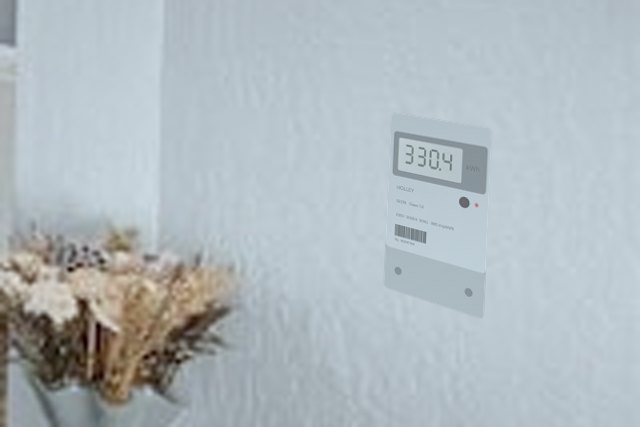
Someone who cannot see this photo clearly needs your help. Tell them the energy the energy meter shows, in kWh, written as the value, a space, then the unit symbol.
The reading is 330.4 kWh
